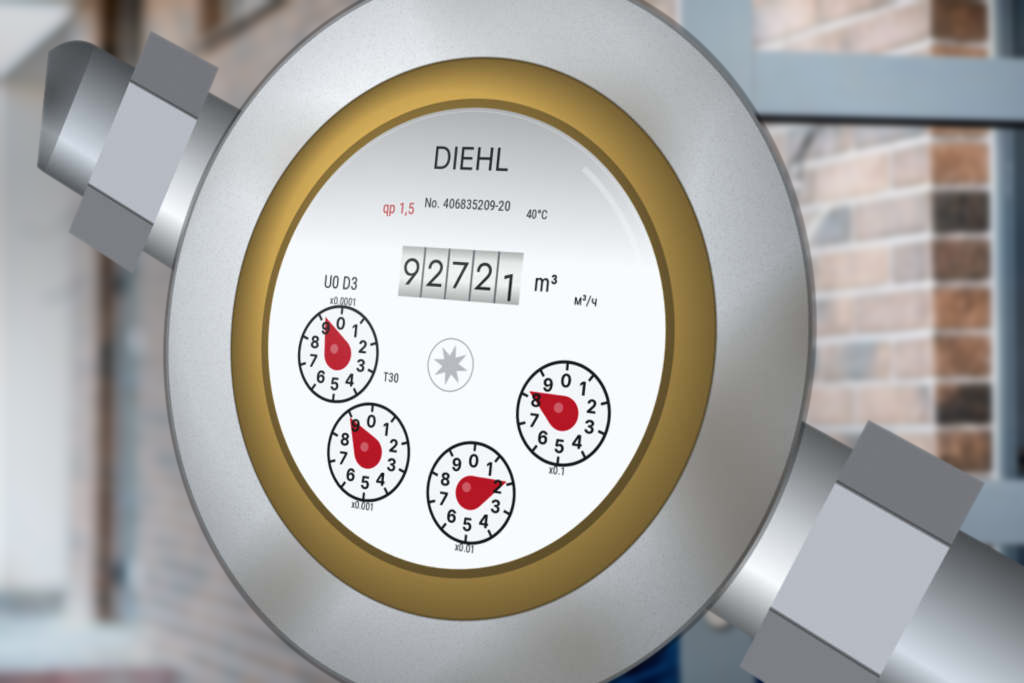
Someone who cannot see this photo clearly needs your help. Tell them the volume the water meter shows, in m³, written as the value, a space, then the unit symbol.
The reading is 92720.8189 m³
